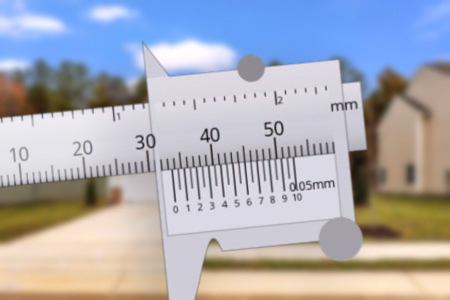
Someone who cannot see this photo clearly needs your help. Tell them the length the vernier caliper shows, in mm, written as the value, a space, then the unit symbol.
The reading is 33.6 mm
